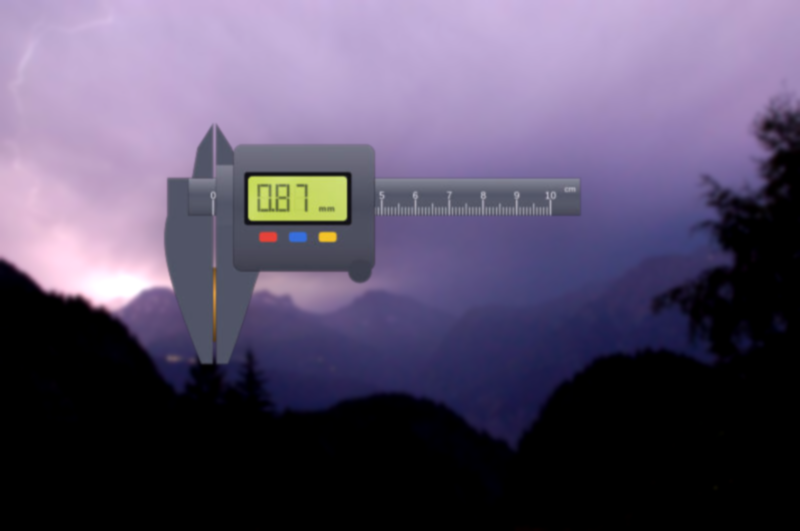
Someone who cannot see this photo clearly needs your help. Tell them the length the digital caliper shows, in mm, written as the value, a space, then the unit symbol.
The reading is 0.87 mm
